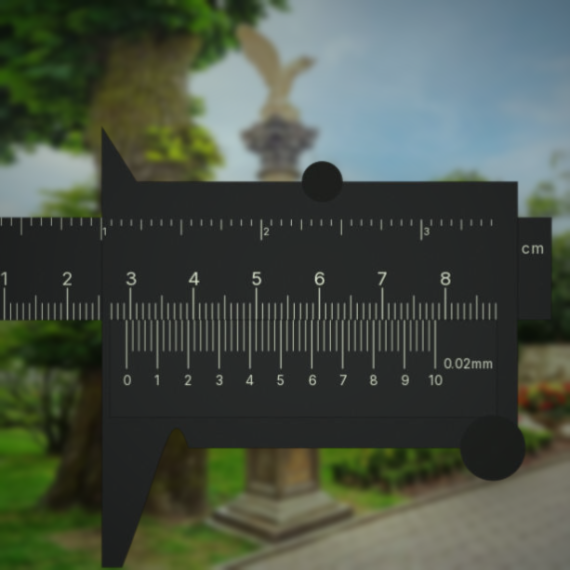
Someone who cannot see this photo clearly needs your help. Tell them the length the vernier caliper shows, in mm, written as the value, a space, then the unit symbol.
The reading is 29.4 mm
